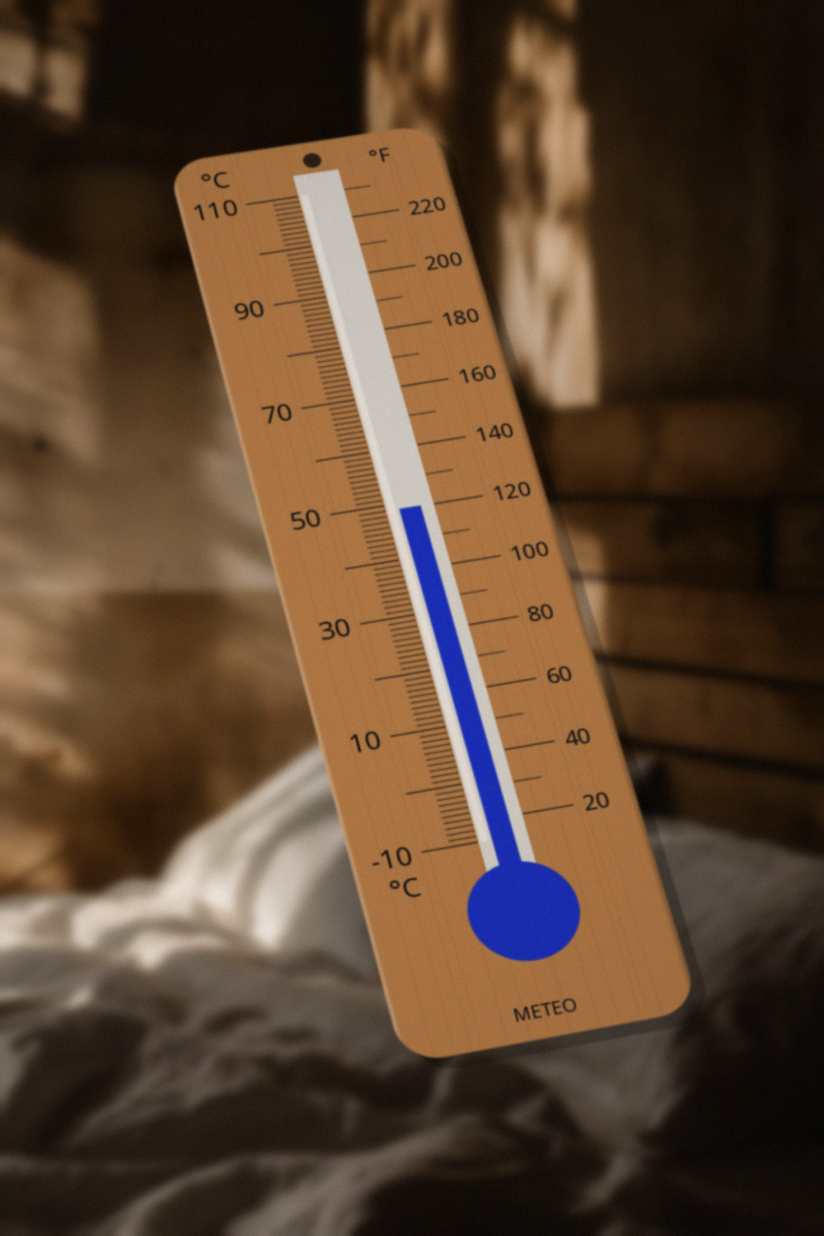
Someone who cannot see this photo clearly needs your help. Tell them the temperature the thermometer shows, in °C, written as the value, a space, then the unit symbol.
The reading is 49 °C
